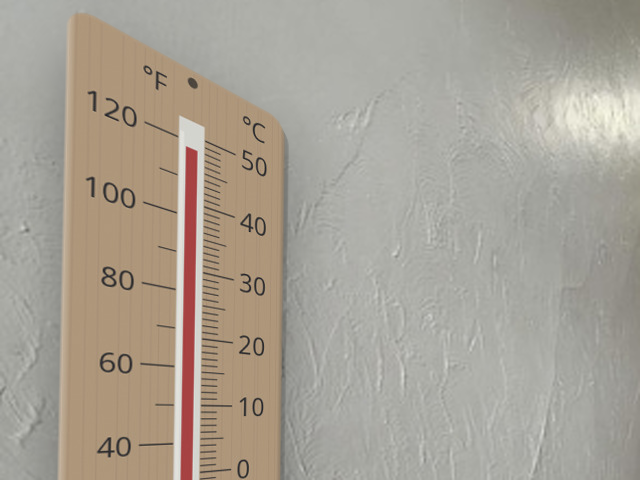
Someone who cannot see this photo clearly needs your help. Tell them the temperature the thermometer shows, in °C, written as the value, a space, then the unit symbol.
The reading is 48 °C
